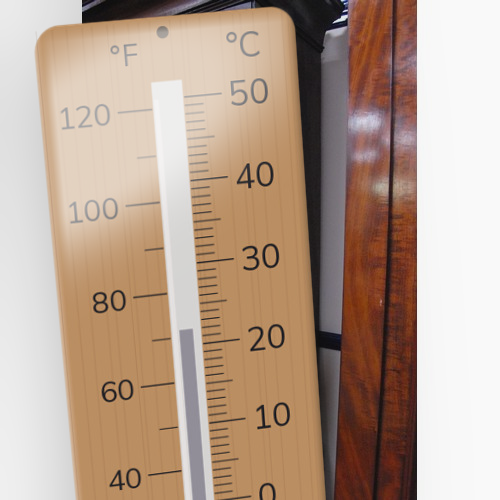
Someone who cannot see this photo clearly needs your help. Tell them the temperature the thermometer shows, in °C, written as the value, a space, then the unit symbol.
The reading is 22 °C
